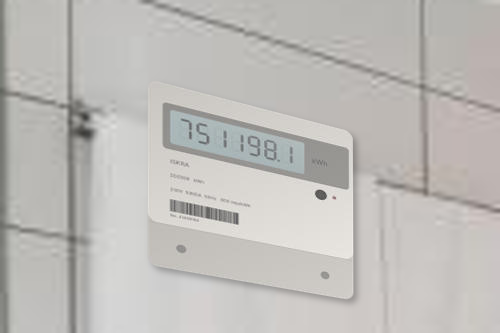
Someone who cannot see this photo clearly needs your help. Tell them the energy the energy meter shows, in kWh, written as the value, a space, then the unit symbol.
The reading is 751198.1 kWh
